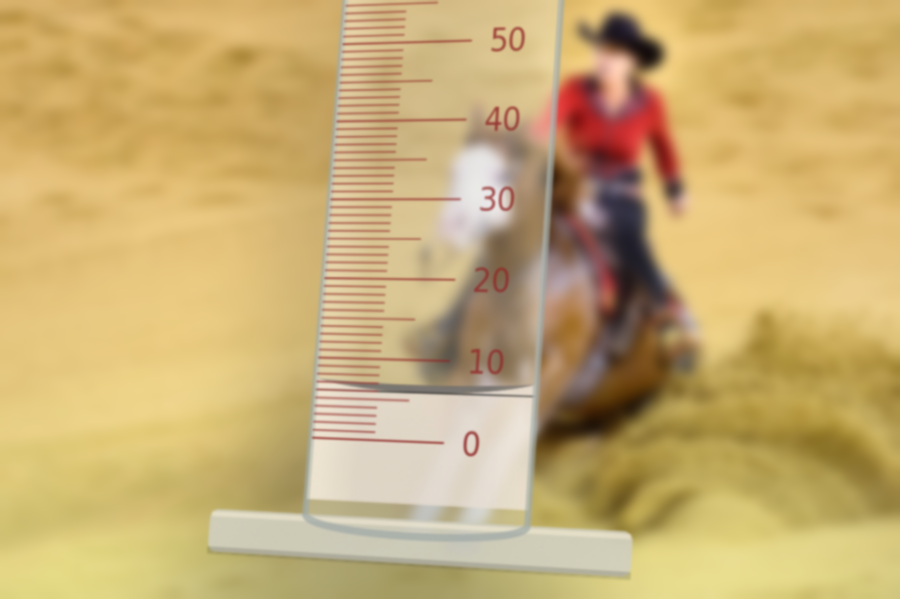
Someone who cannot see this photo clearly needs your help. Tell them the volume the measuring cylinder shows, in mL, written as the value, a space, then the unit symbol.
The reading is 6 mL
